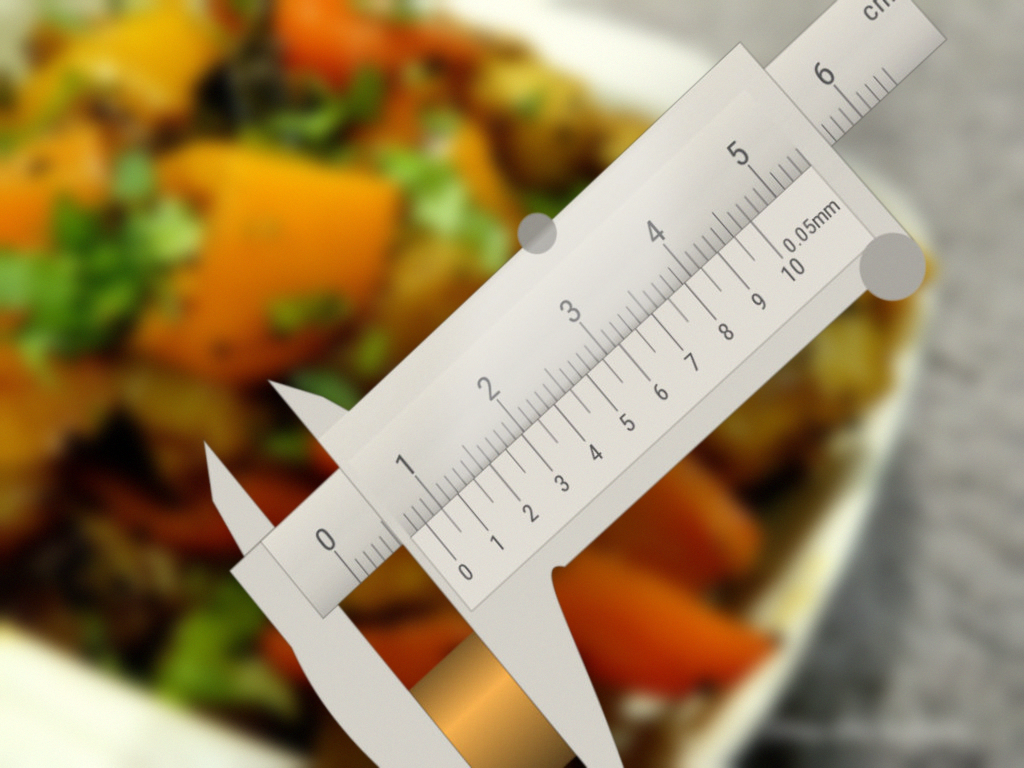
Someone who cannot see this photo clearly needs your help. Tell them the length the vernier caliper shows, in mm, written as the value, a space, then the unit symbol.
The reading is 8.0 mm
